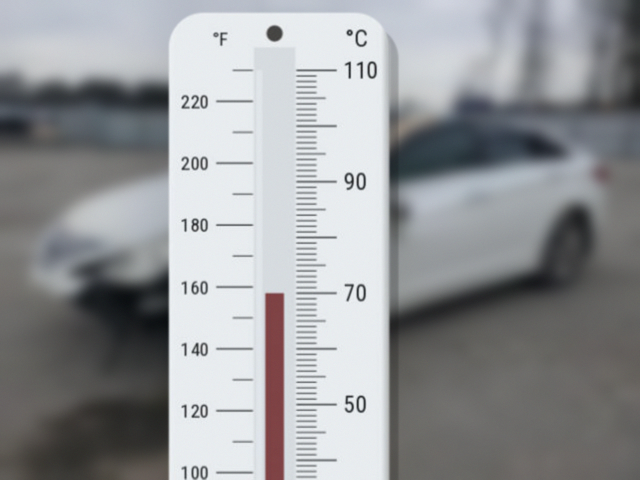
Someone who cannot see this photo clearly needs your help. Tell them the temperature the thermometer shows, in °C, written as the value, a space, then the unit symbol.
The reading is 70 °C
